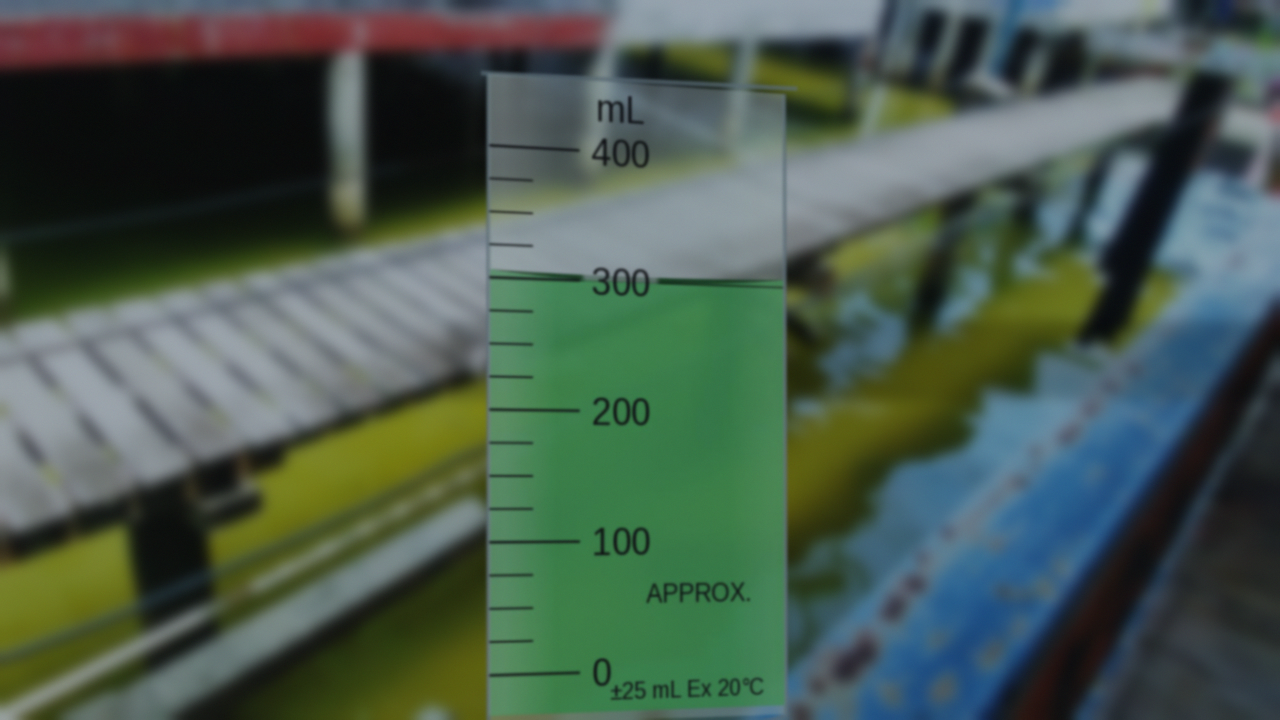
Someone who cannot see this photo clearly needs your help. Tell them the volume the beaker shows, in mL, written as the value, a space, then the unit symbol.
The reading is 300 mL
